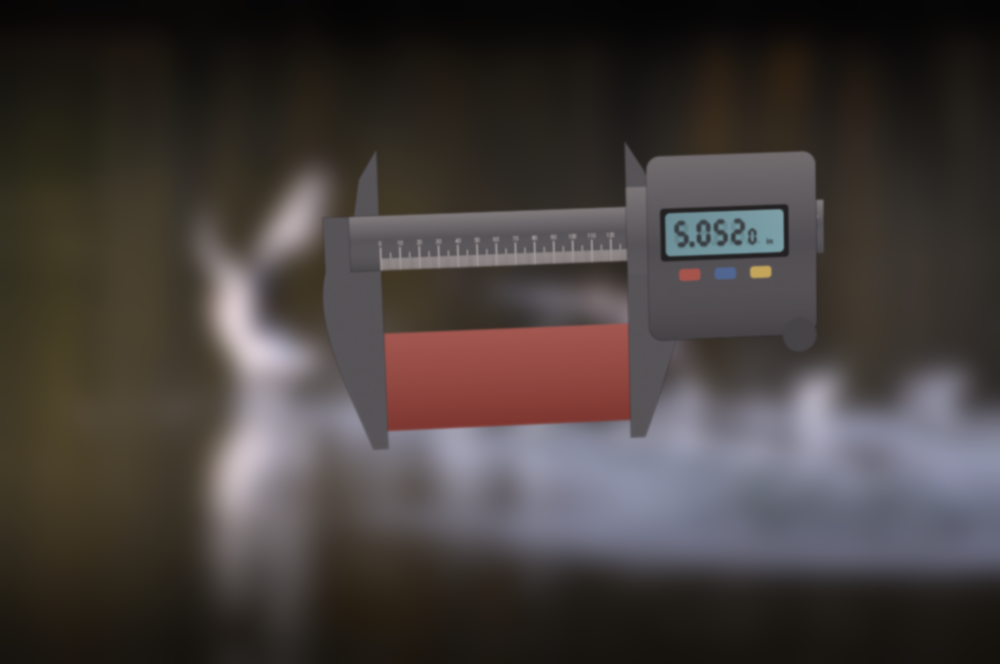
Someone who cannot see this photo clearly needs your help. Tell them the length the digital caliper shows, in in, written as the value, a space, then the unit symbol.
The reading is 5.0520 in
